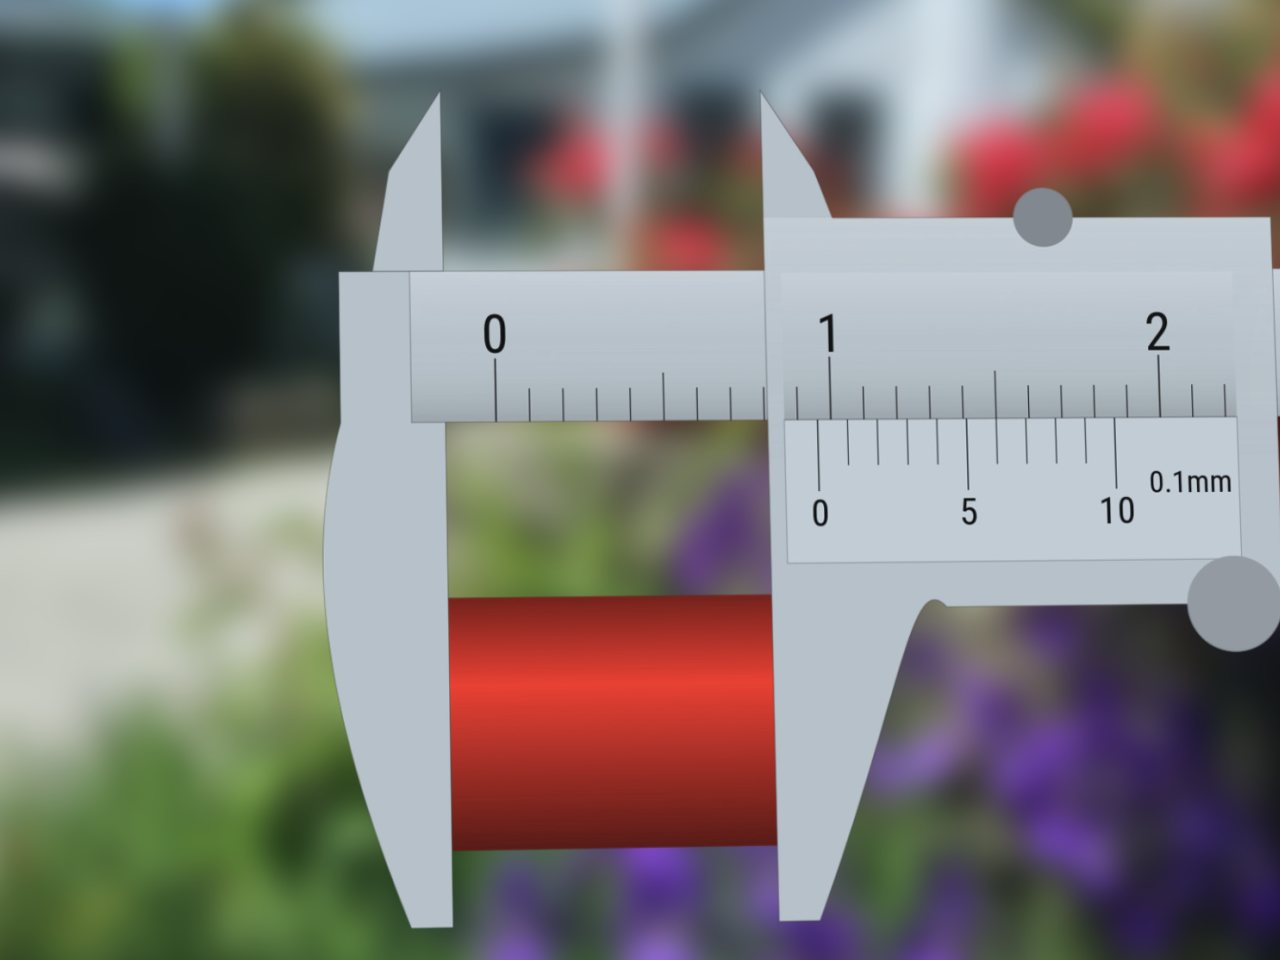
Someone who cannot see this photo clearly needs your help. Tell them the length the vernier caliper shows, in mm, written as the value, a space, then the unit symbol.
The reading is 9.6 mm
